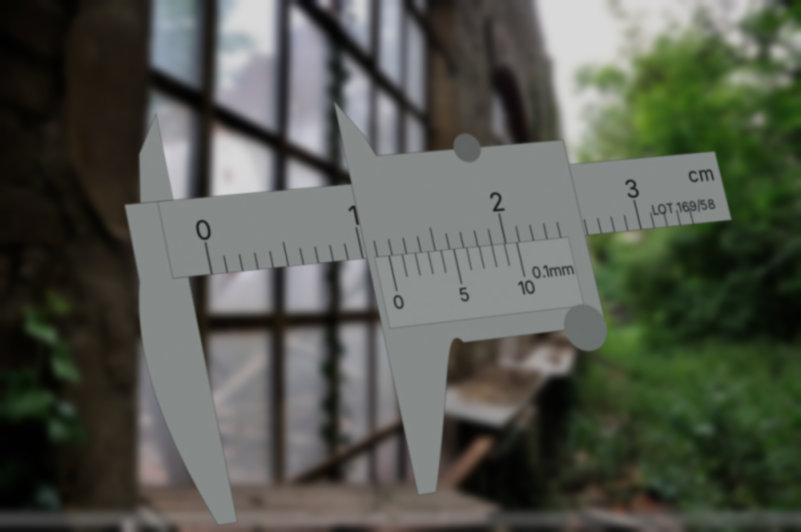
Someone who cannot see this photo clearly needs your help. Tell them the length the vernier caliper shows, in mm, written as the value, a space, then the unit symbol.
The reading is 11.8 mm
